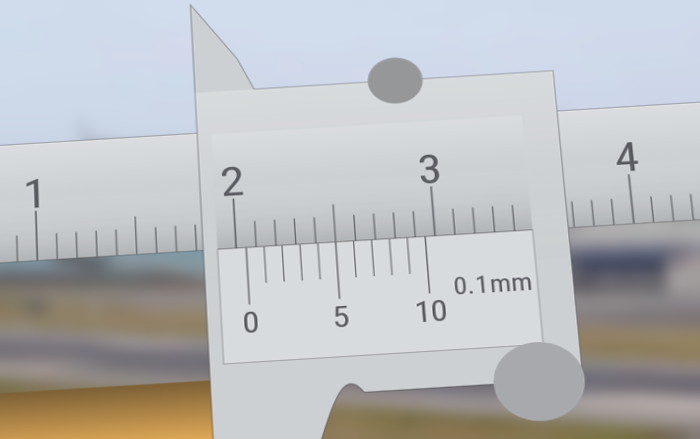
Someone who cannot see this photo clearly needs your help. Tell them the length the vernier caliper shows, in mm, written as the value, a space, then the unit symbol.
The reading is 20.5 mm
